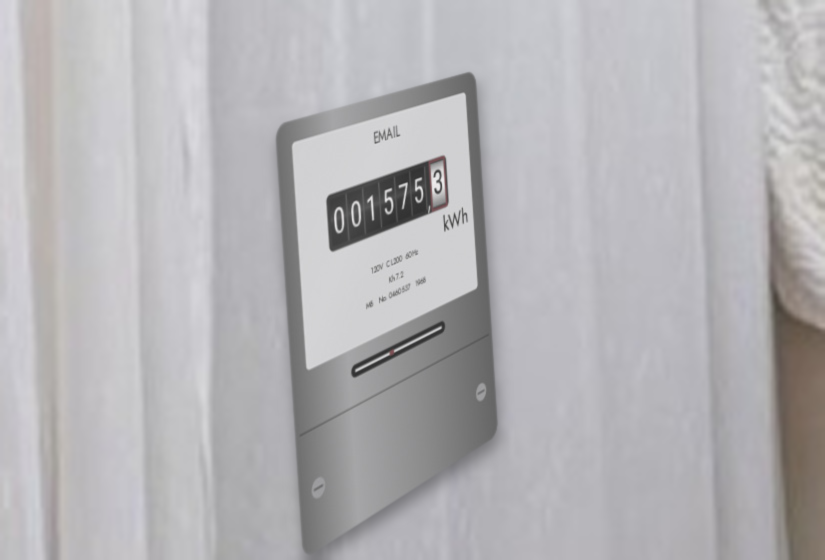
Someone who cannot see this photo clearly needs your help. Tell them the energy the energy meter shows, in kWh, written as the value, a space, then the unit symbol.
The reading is 1575.3 kWh
